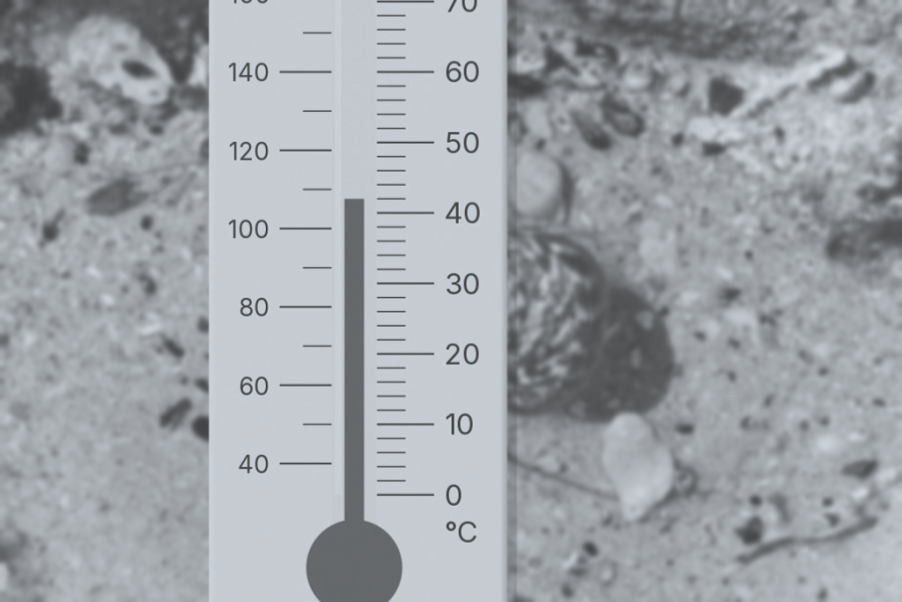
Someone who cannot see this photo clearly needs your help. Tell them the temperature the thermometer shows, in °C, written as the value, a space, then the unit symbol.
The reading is 42 °C
